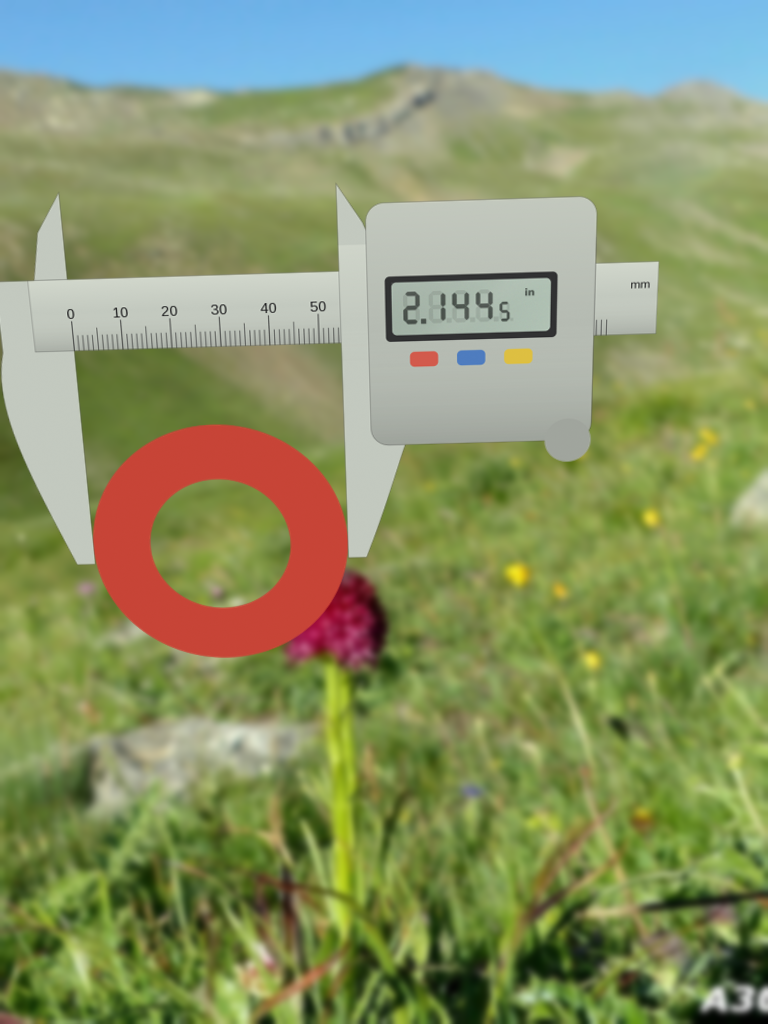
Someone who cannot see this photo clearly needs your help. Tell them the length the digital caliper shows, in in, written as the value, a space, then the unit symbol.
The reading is 2.1445 in
